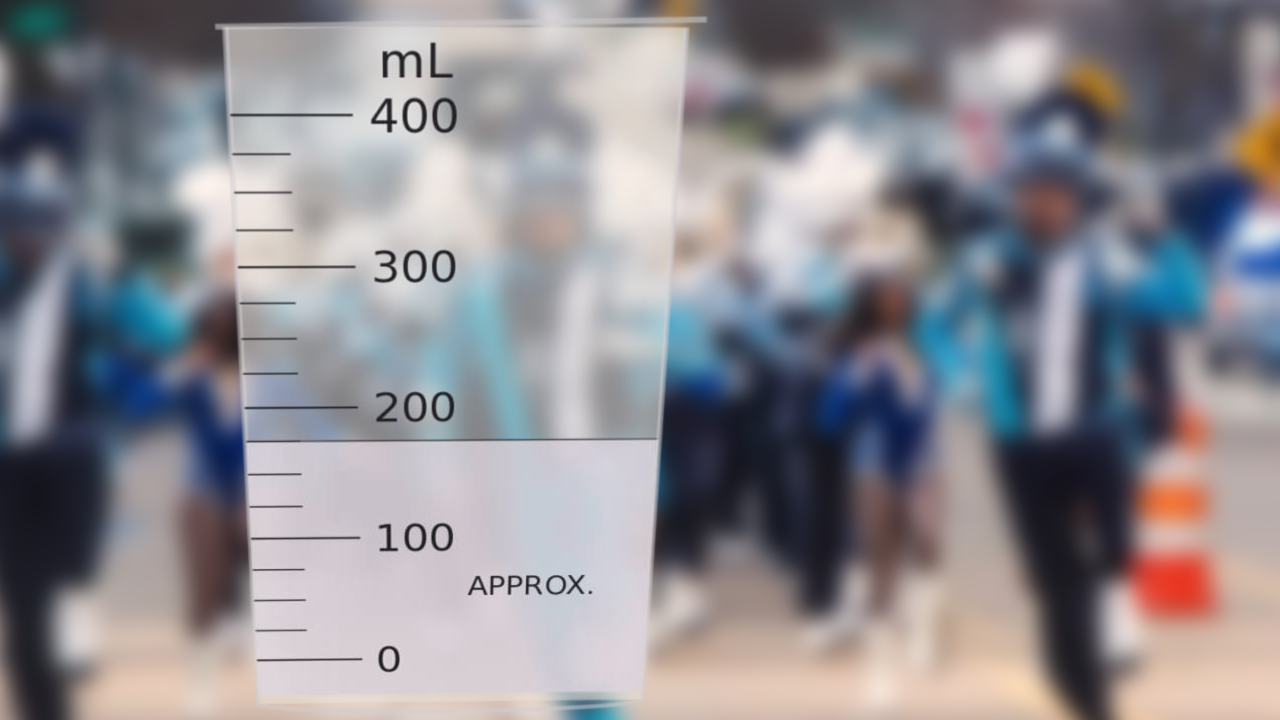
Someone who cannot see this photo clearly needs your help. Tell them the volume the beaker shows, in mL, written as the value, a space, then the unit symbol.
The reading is 175 mL
